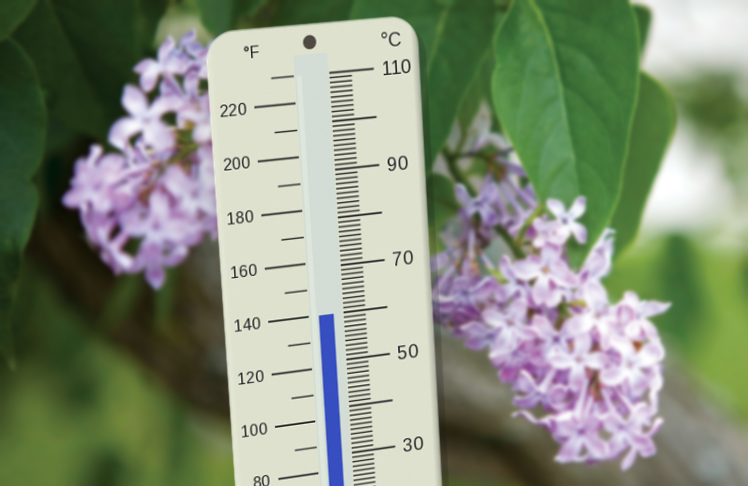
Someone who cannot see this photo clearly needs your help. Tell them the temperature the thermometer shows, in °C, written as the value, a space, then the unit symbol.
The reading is 60 °C
